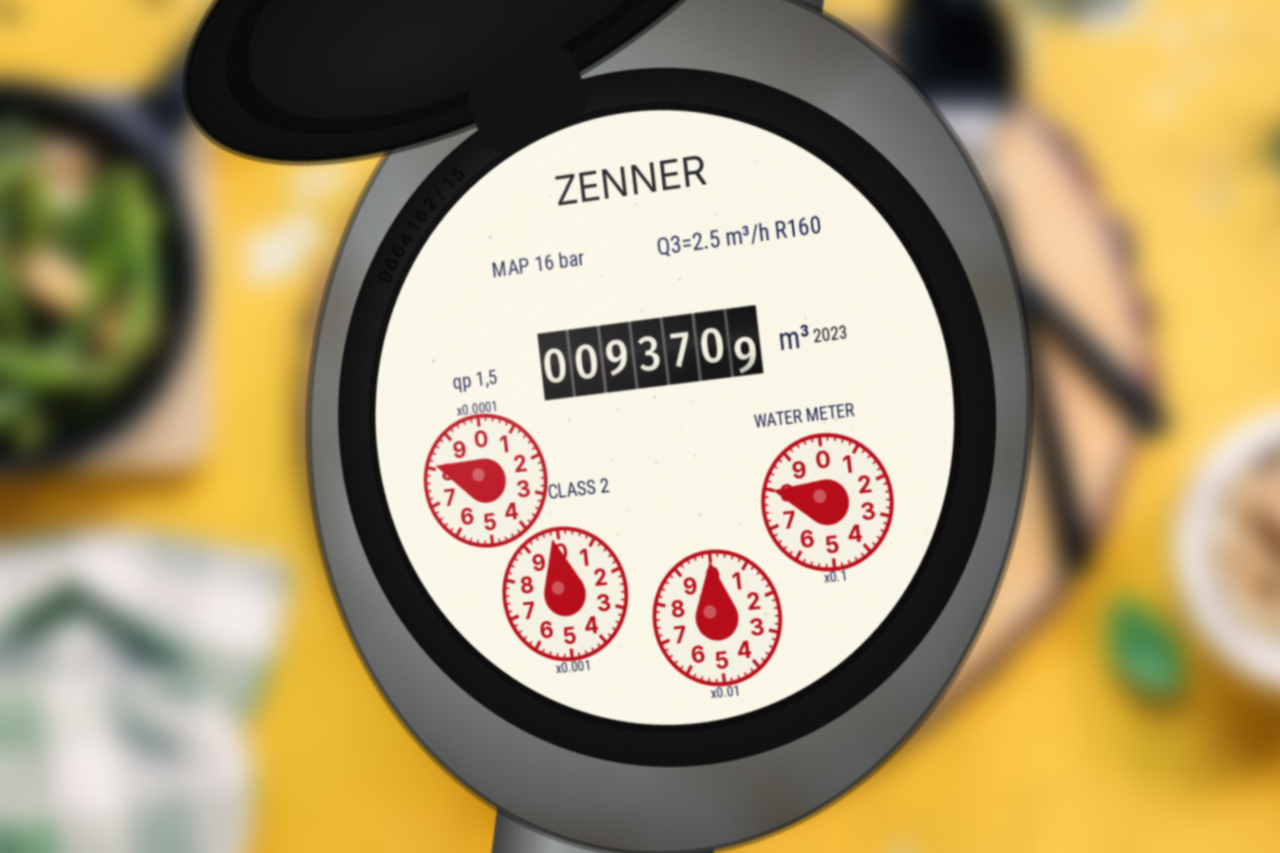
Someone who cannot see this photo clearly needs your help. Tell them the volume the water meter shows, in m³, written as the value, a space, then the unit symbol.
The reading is 93708.7998 m³
